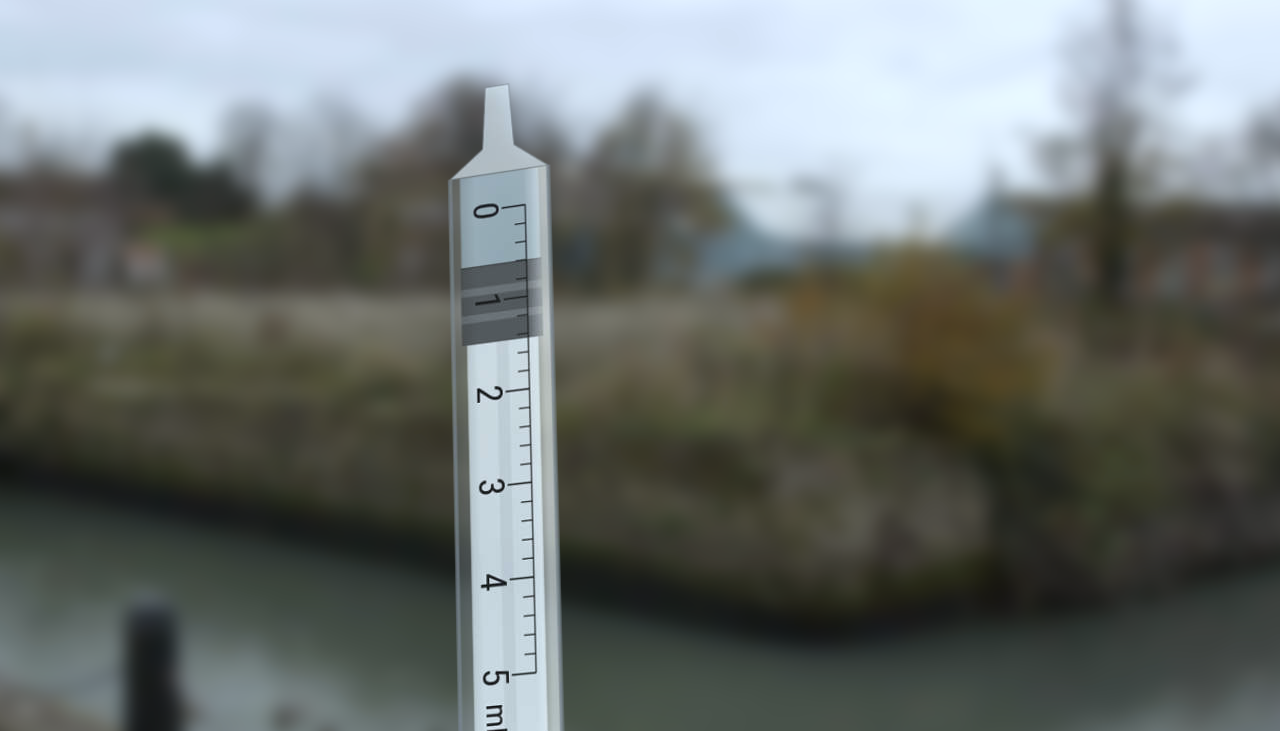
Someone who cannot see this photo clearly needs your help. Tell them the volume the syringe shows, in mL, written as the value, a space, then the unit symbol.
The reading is 0.6 mL
